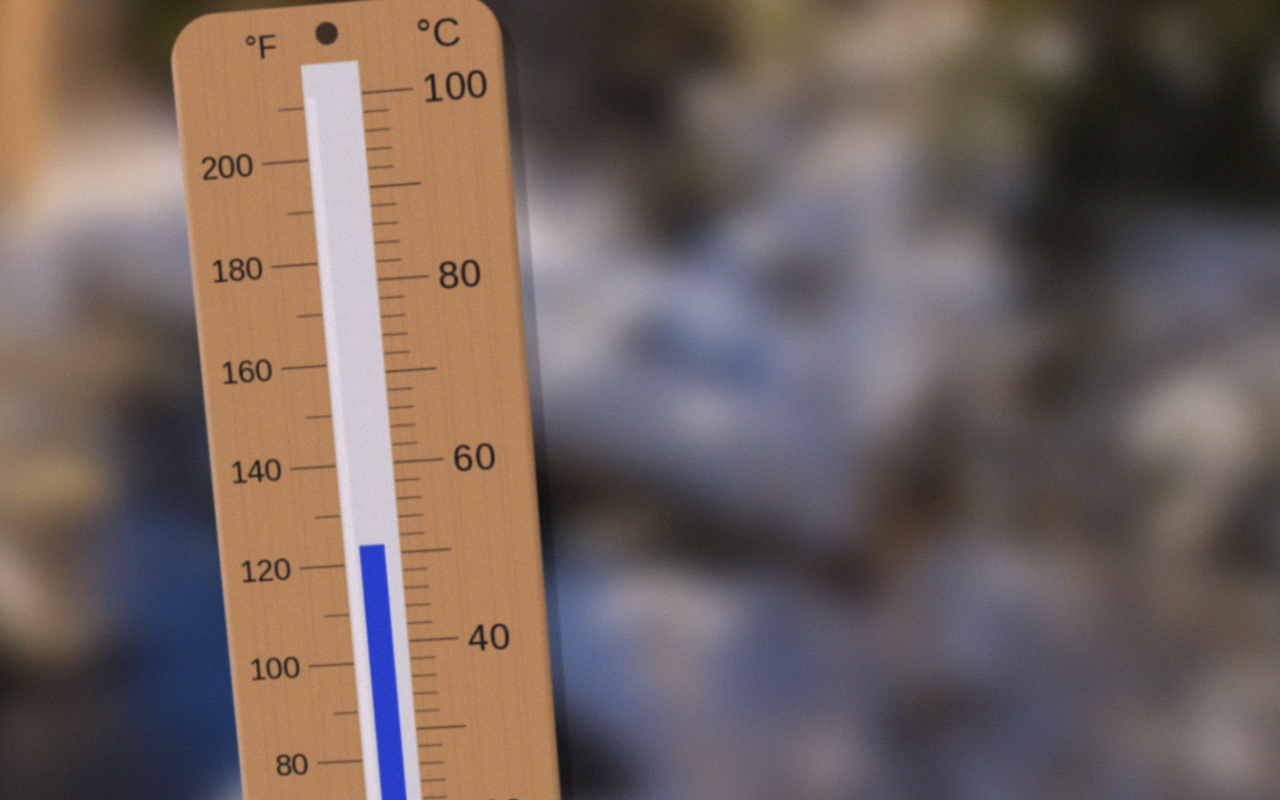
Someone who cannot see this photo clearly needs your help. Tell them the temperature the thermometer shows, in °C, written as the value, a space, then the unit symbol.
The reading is 51 °C
